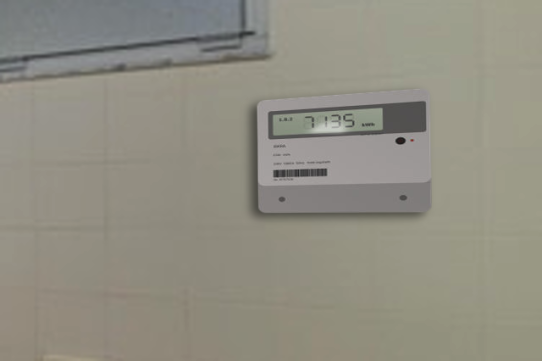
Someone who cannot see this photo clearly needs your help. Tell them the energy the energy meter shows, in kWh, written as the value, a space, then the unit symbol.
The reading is 7135 kWh
